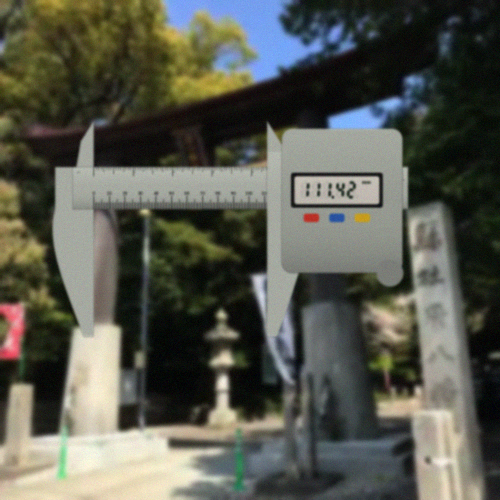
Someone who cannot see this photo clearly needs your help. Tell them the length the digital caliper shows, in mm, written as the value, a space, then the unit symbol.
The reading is 111.42 mm
